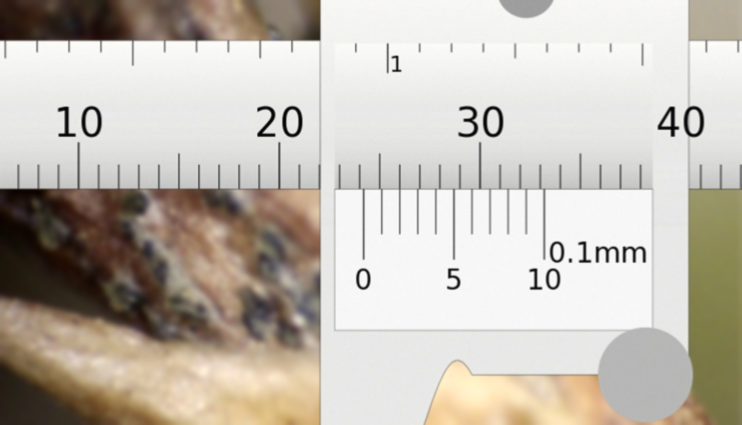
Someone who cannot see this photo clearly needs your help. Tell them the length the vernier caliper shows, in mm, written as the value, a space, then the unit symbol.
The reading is 24.2 mm
